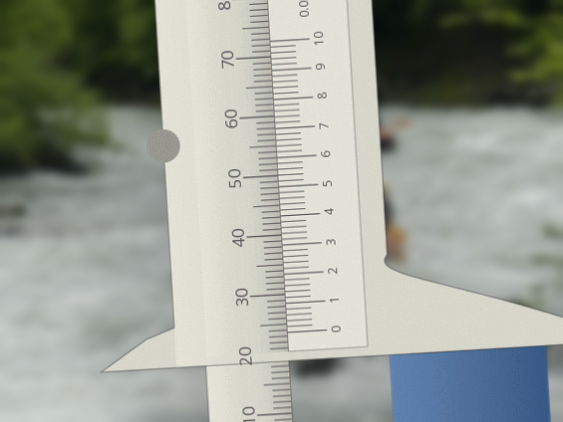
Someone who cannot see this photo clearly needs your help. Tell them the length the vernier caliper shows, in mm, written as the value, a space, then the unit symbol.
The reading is 23.6 mm
